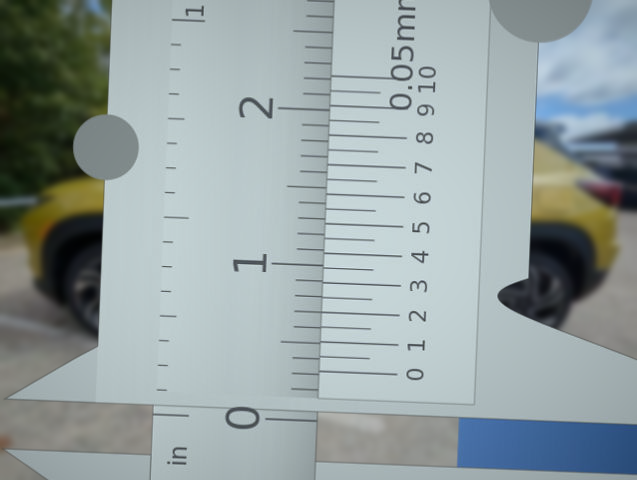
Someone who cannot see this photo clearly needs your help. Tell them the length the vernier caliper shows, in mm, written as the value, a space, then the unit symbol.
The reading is 3.2 mm
